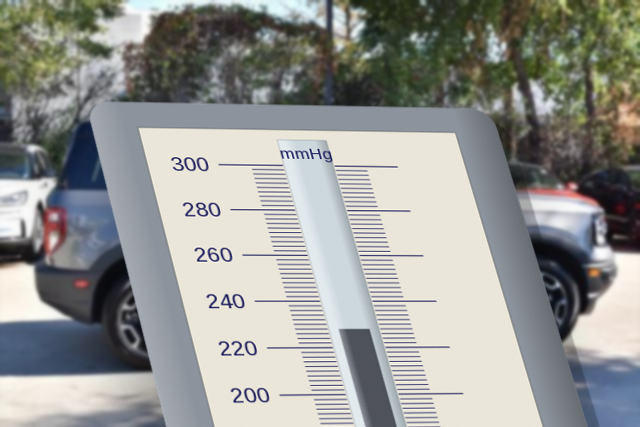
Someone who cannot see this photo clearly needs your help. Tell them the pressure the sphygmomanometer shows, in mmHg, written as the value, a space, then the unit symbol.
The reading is 228 mmHg
